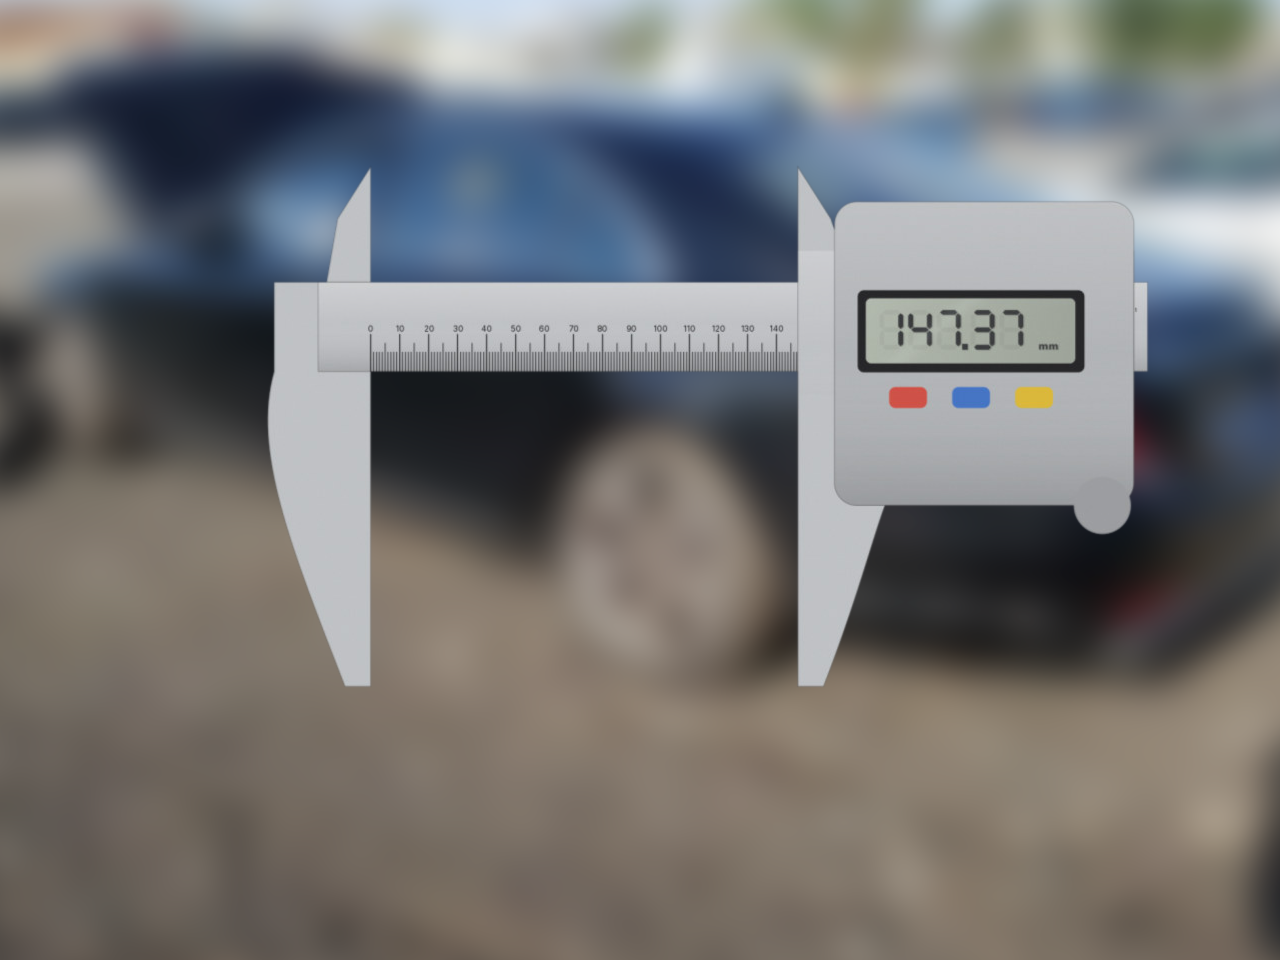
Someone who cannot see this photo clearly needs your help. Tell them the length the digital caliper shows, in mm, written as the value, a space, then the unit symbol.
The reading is 147.37 mm
